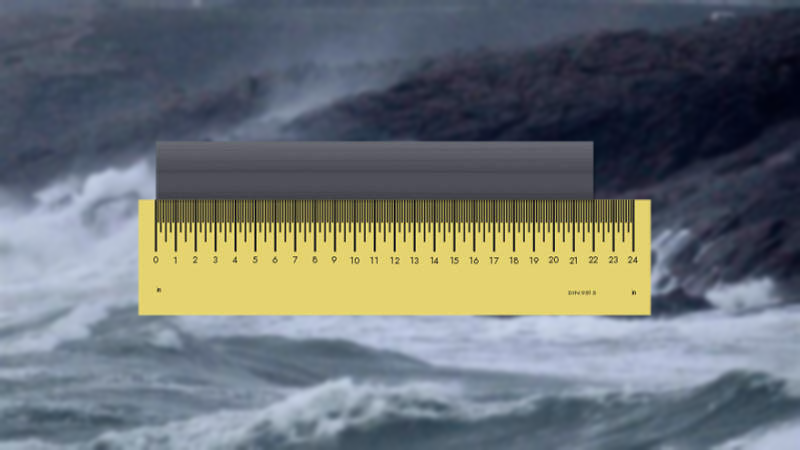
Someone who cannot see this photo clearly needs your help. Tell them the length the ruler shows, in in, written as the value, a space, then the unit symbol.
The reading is 22 in
